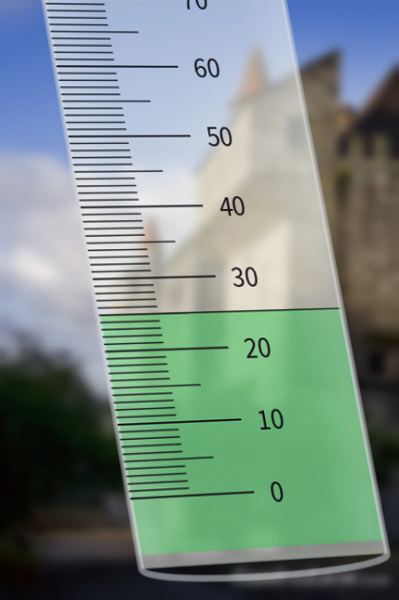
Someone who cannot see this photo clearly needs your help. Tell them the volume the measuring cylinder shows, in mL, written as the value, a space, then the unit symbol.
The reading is 25 mL
